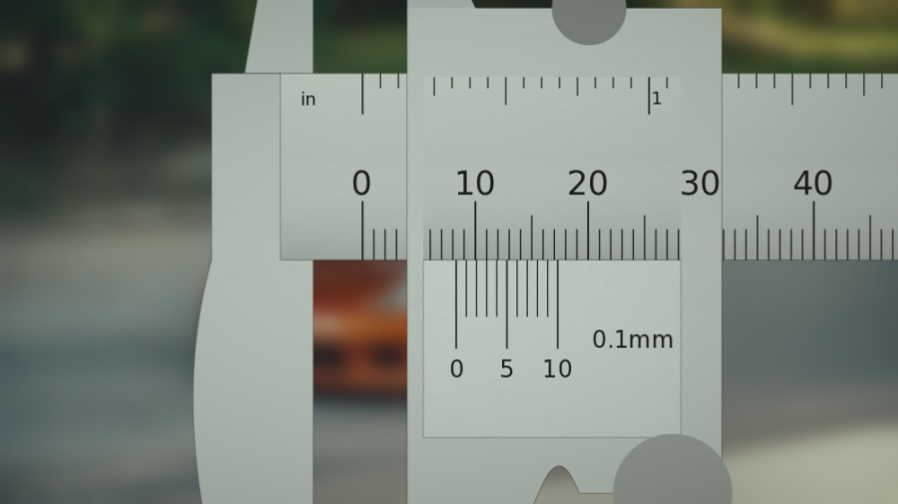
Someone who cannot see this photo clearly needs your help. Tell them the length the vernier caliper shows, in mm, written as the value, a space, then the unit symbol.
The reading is 8.3 mm
